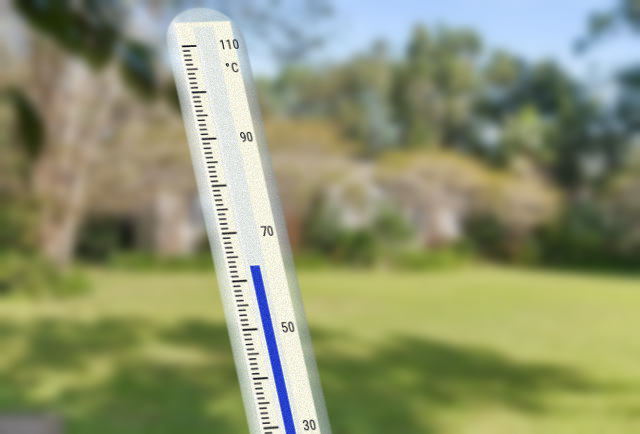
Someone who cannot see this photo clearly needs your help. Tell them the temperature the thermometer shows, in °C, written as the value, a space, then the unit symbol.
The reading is 63 °C
